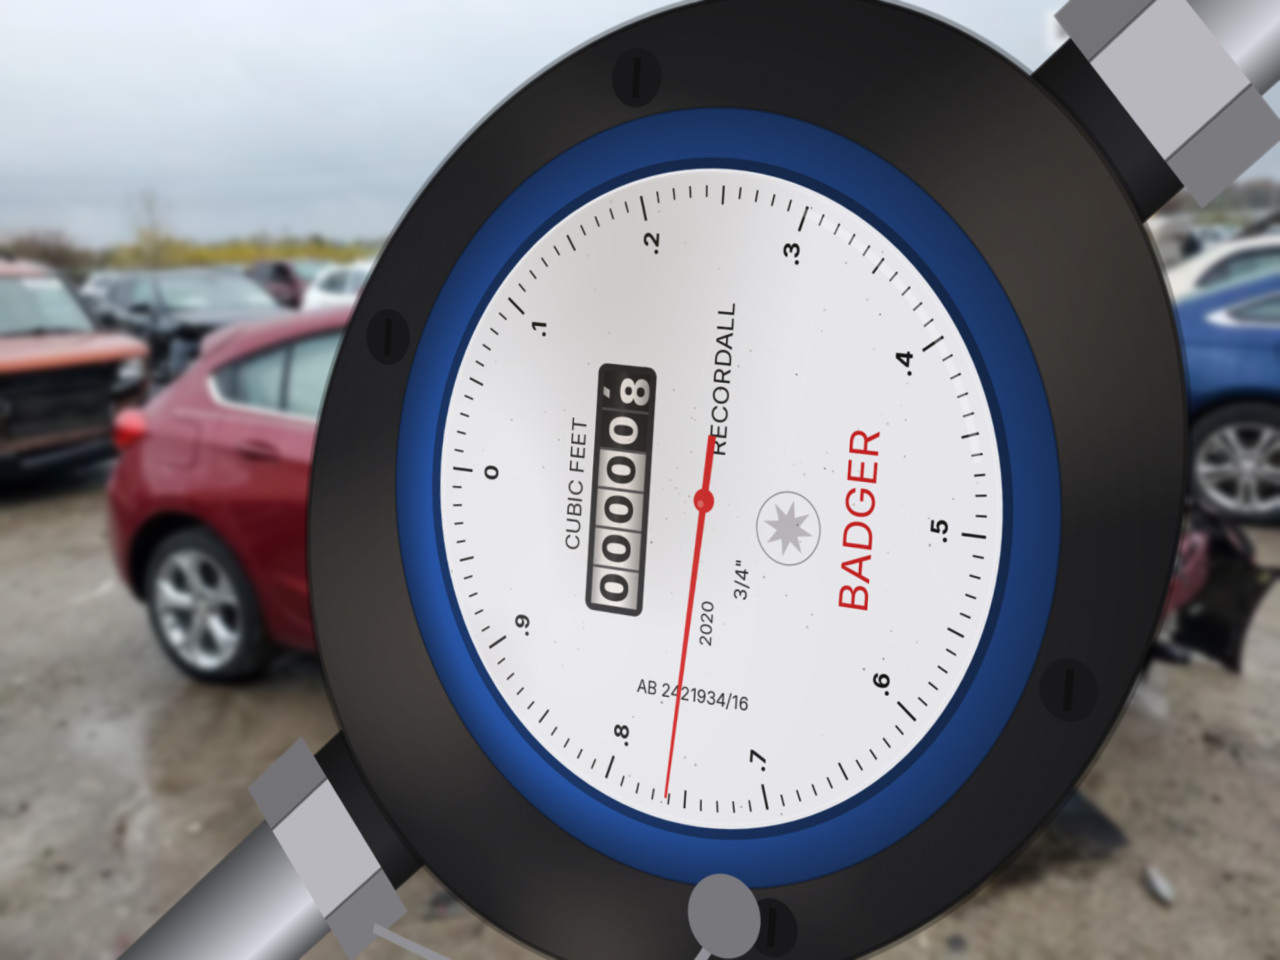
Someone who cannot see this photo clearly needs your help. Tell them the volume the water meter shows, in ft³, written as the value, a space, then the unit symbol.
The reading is 7.76 ft³
